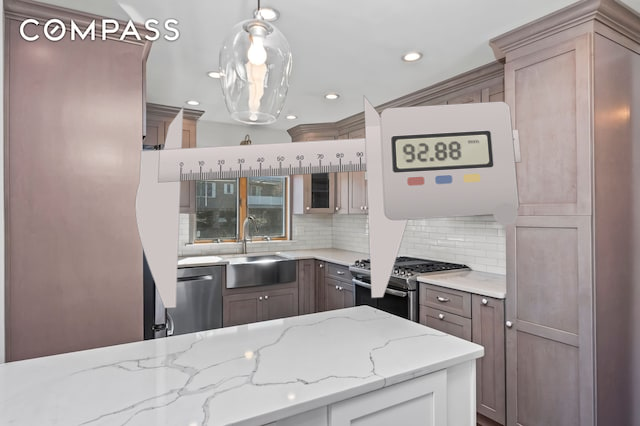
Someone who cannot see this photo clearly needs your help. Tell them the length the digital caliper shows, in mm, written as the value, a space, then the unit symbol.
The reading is 92.88 mm
